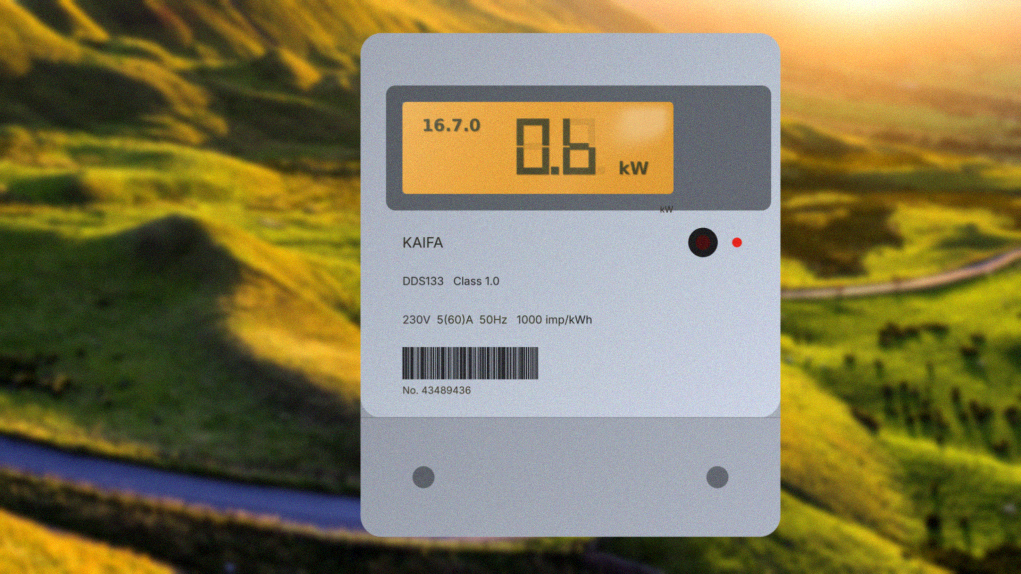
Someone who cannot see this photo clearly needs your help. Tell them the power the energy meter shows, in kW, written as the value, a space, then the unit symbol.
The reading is 0.6 kW
